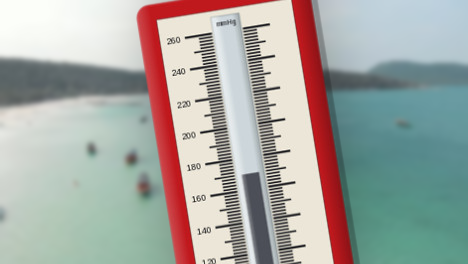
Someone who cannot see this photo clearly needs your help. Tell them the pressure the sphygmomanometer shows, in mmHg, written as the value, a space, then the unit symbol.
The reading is 170 mmHg
